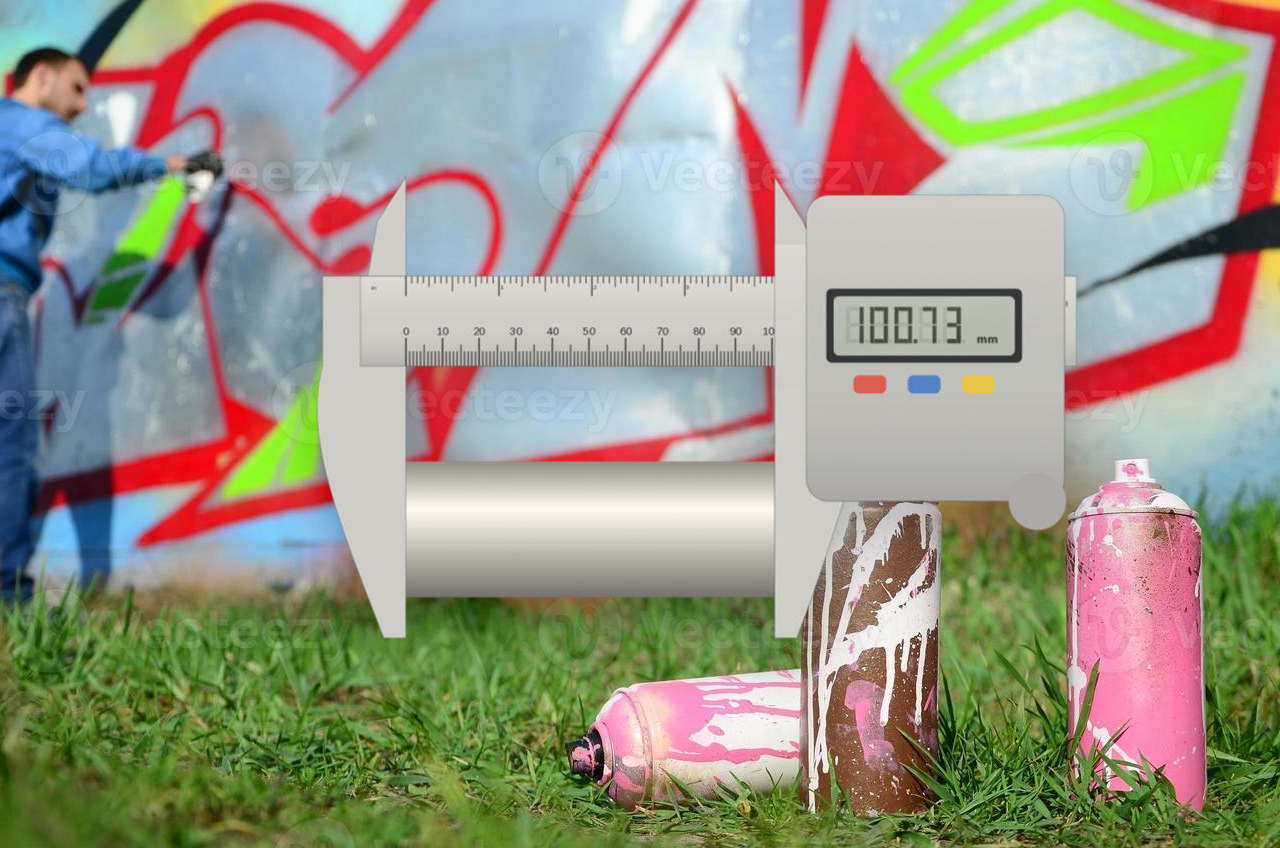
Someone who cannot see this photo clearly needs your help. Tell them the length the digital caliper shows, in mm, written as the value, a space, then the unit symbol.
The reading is 100.73 mm
